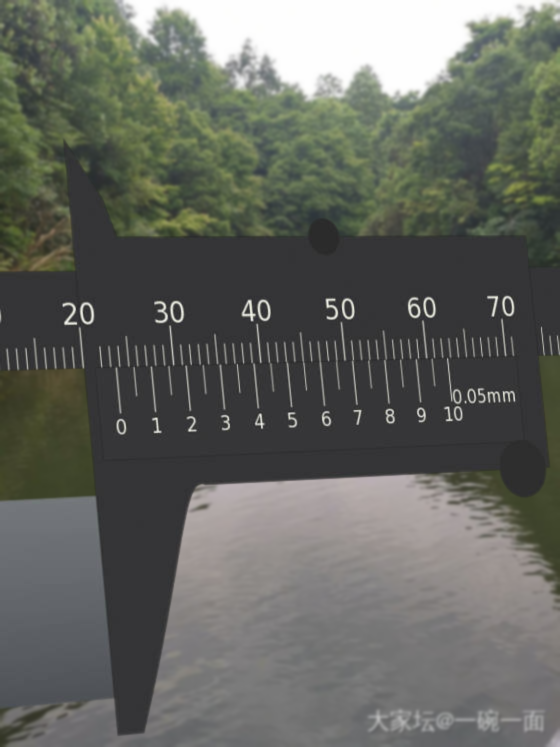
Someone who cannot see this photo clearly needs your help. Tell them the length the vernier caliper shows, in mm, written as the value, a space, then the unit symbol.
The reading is 23.6 mm
